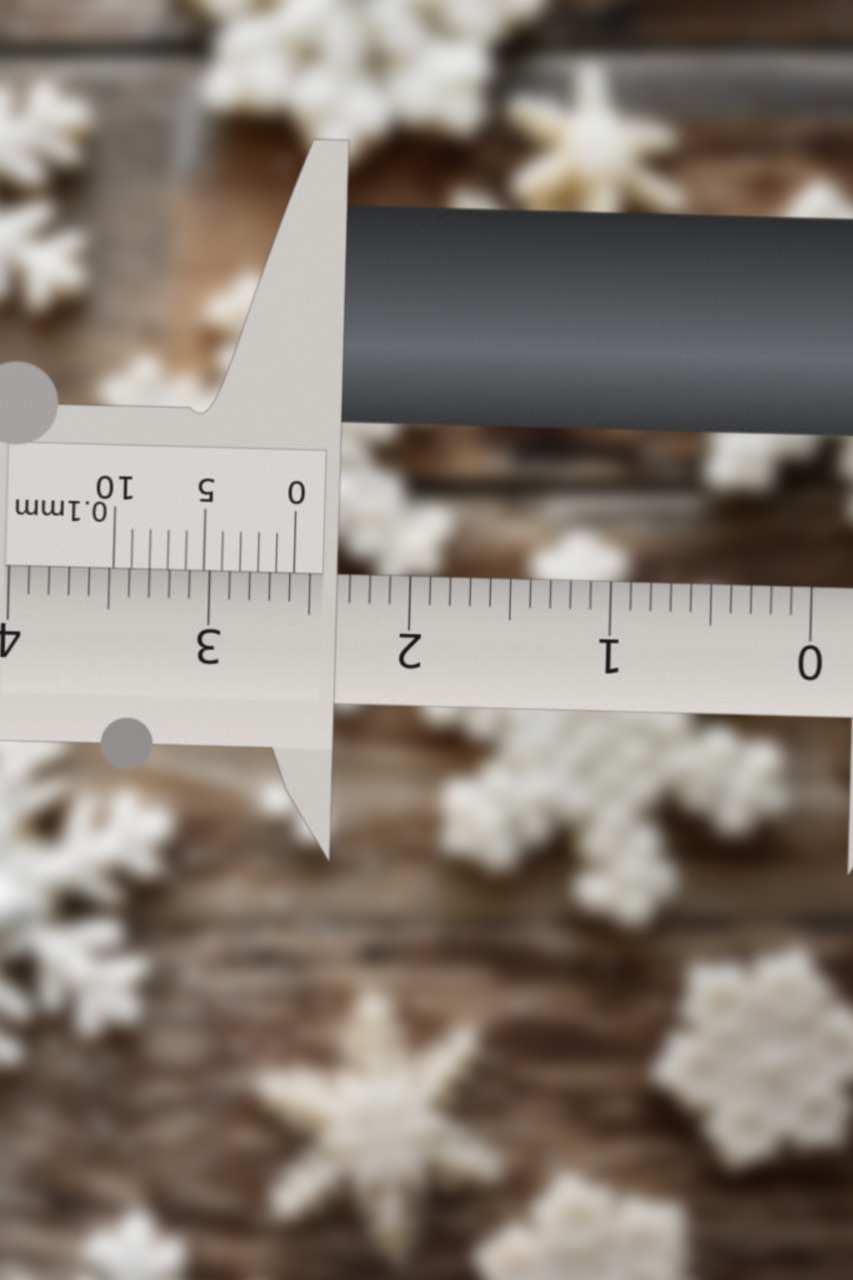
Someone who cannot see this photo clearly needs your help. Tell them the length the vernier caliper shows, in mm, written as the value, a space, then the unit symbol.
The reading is 25.8 mm
